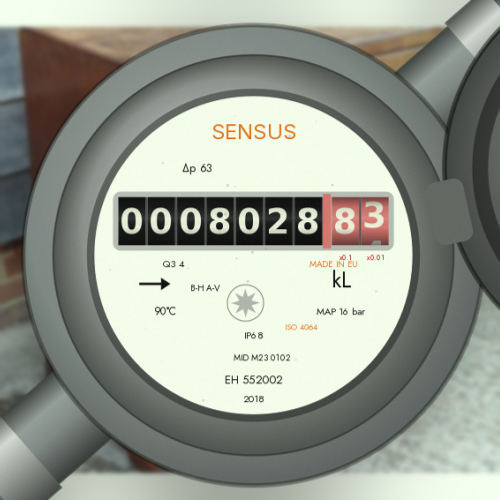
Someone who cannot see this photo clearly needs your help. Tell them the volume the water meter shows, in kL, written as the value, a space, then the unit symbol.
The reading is 8028.83 kL
